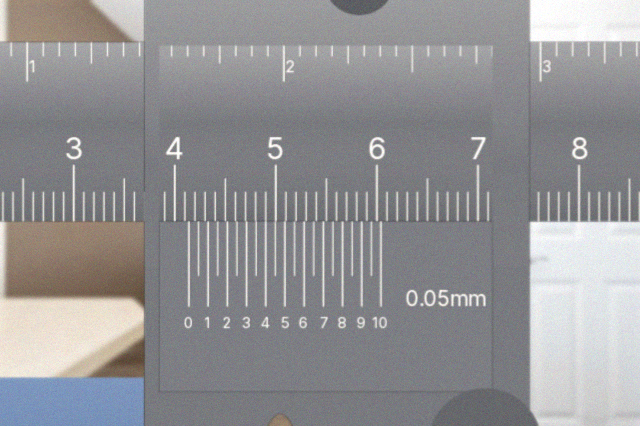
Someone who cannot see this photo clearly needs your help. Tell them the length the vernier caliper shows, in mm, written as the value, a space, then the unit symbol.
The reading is 41.4 mm
